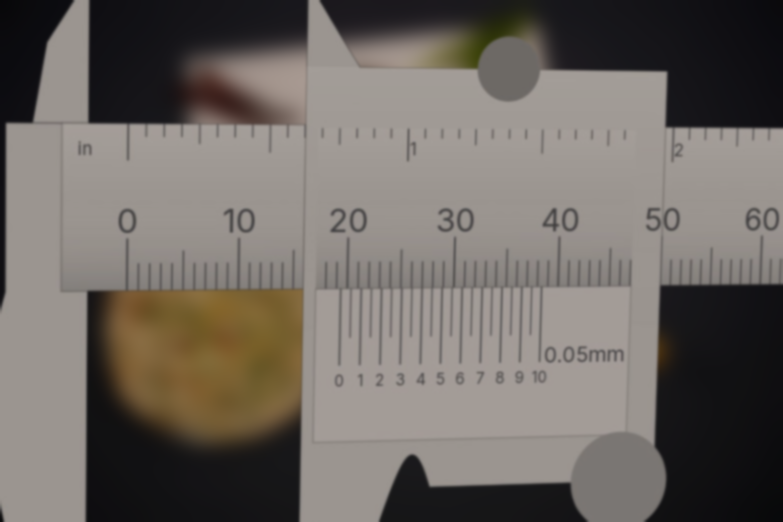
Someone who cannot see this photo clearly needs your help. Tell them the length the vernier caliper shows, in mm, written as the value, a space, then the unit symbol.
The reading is 19.4 mm
